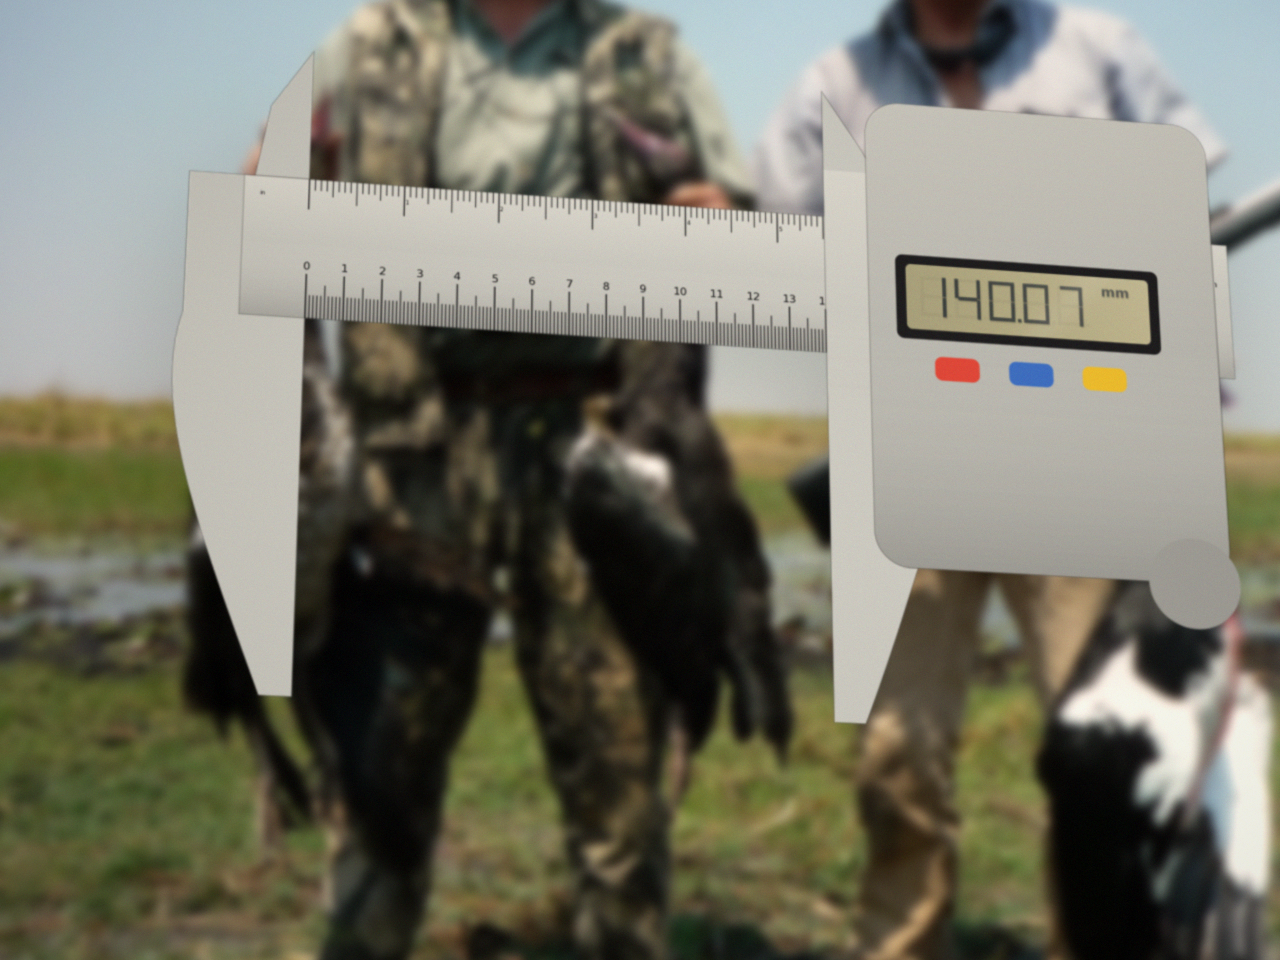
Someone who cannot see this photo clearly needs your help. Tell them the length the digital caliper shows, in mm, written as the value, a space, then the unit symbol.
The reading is 140.07 mm
